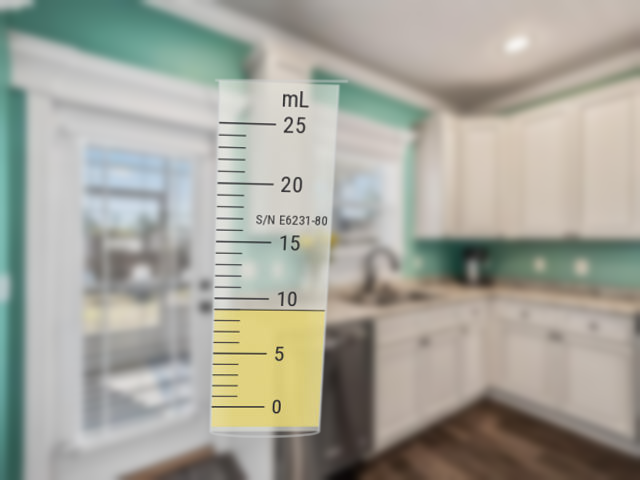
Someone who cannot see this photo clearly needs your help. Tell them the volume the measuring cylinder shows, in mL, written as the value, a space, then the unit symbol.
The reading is 9 mL
